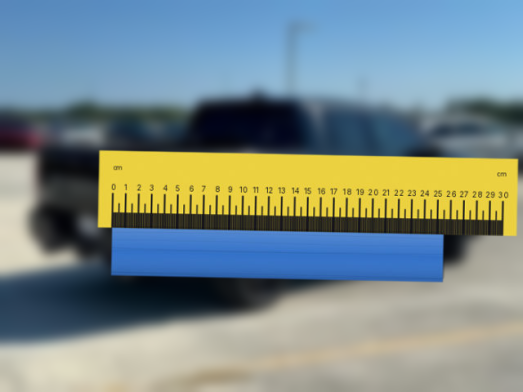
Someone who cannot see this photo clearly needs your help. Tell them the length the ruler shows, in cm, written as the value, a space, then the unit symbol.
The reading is 25.5 cm
